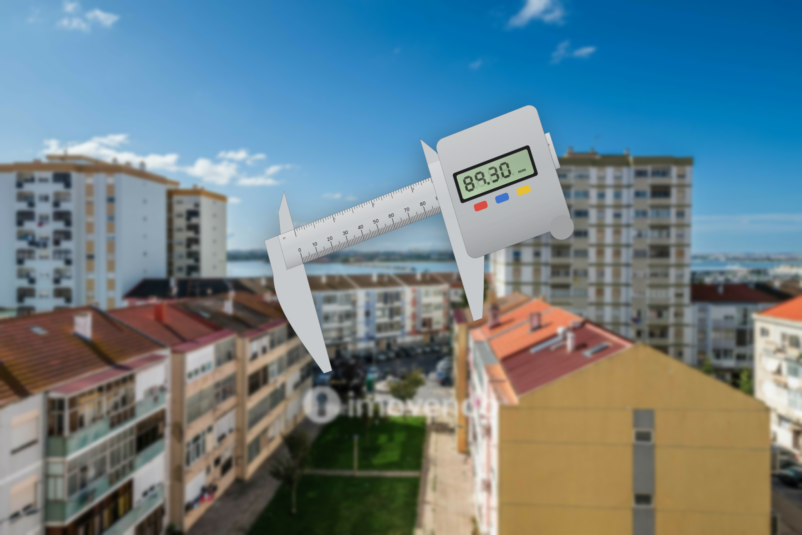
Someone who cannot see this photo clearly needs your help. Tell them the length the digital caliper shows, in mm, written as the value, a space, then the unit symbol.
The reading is 89.30 mm
